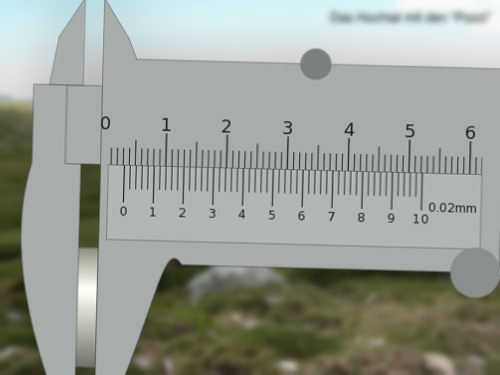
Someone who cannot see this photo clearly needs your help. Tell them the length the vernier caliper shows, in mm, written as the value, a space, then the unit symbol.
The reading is 3.2 mm
